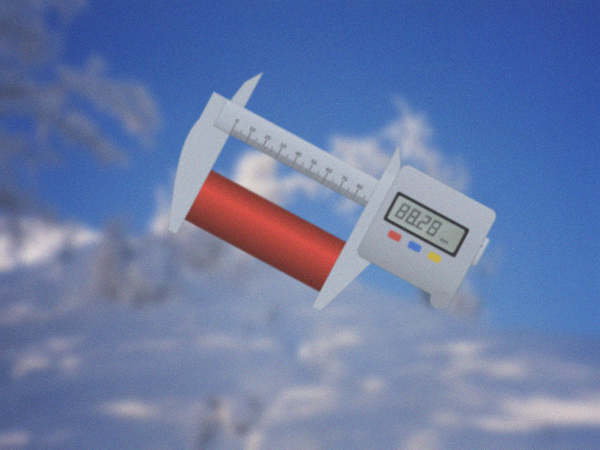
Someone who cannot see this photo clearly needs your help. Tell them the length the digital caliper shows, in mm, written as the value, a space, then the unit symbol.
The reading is 88.28 mm
